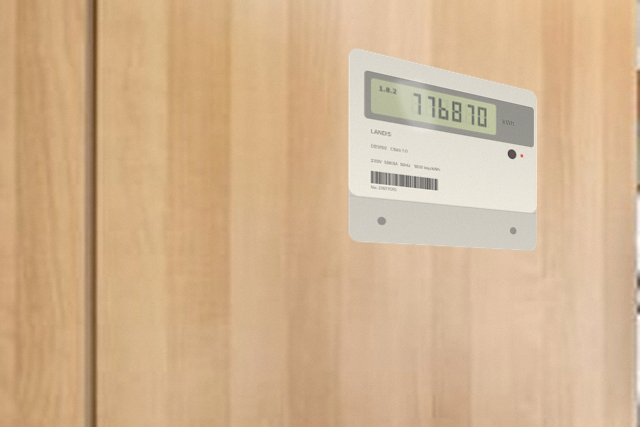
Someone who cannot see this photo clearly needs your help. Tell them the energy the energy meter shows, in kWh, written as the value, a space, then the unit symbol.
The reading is 776870 kWh
